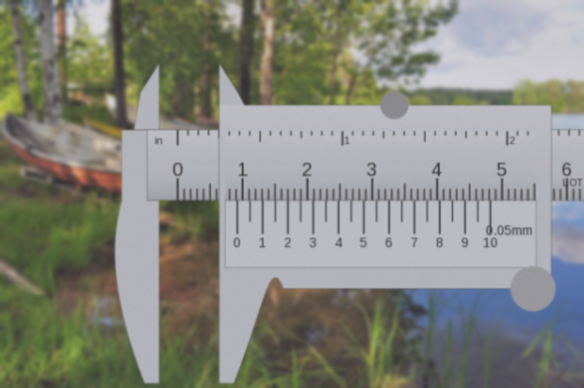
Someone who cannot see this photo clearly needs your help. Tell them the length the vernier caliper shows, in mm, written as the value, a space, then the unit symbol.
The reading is 9.2 mm
